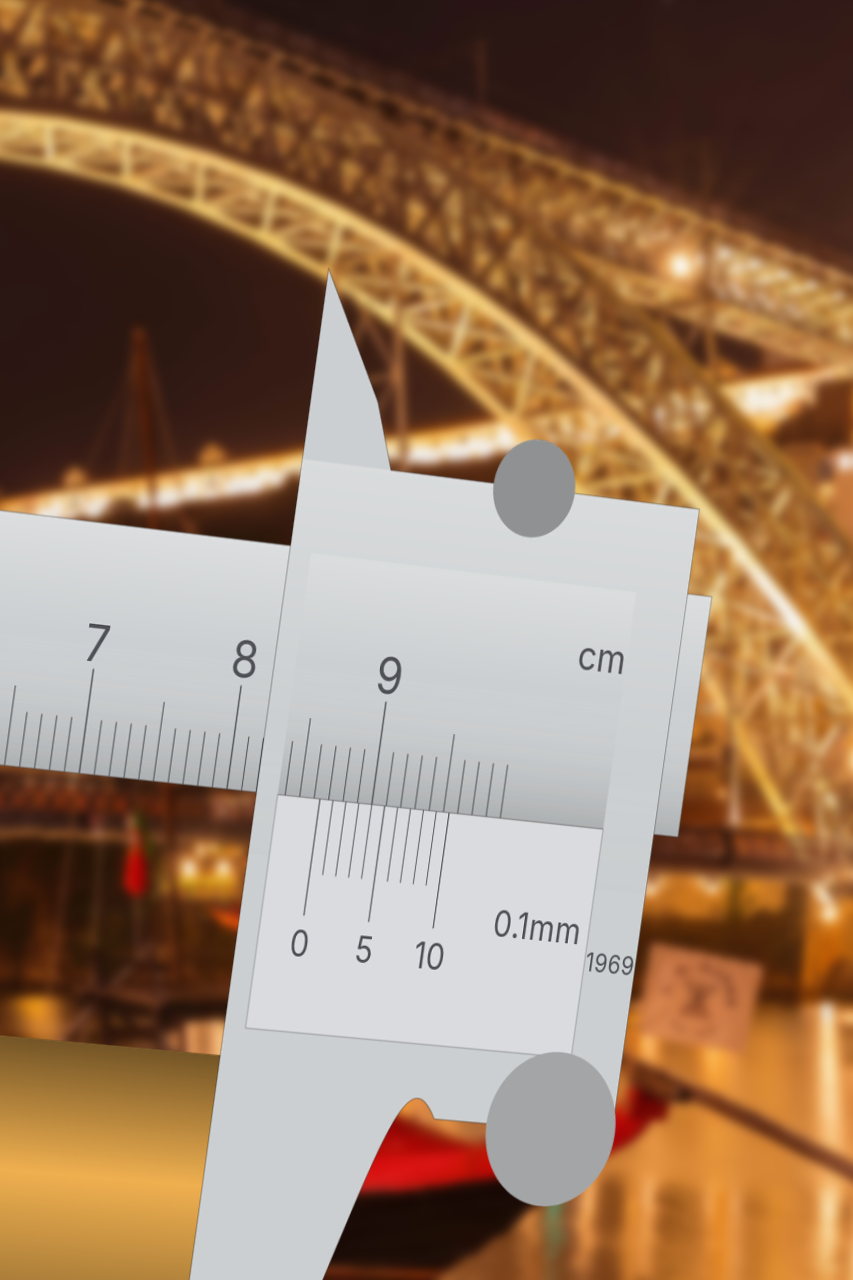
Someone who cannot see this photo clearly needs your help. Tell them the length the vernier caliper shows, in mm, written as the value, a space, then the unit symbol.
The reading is 86.4 mm
